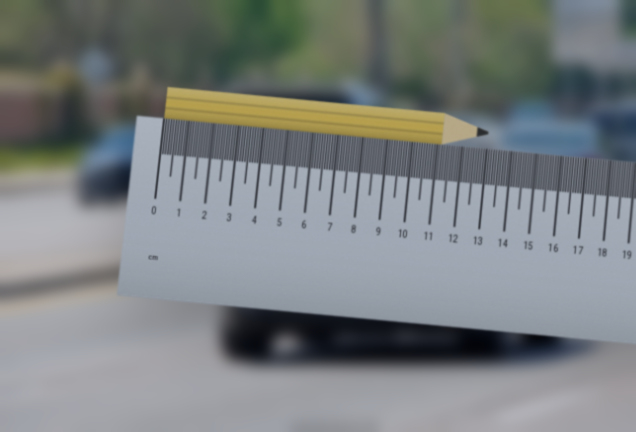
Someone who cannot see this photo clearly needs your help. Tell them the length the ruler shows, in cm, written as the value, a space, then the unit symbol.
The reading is 13 cm
